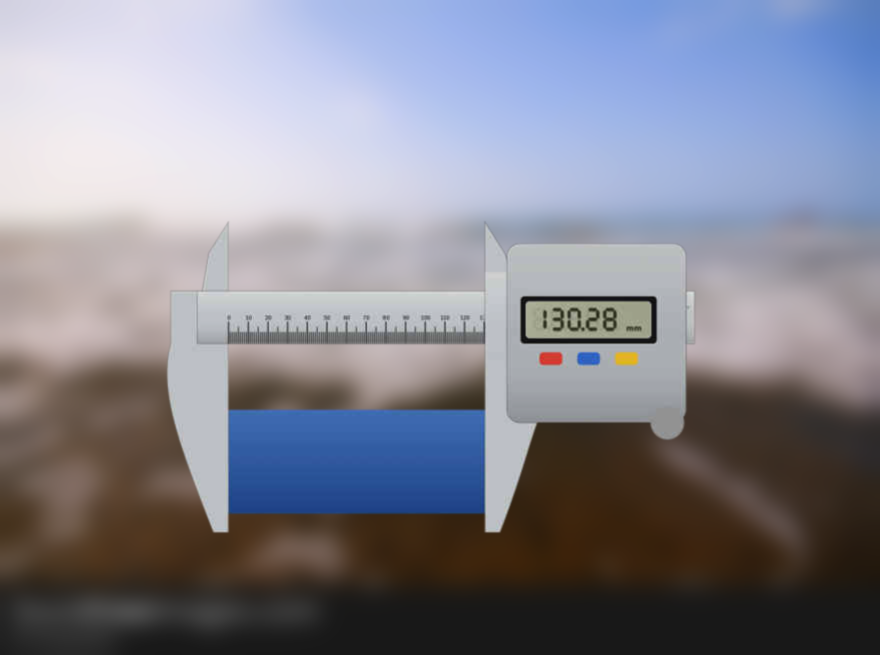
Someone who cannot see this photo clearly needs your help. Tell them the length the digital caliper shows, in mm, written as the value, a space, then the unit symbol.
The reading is 130.28 mm
